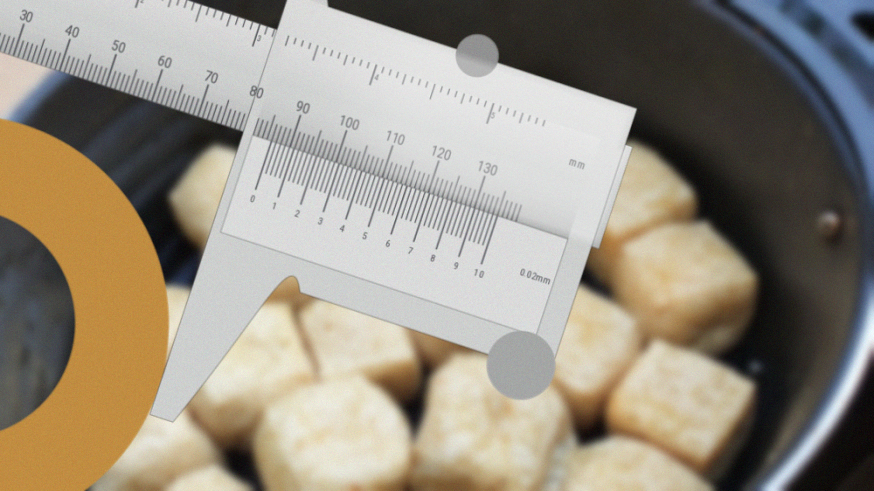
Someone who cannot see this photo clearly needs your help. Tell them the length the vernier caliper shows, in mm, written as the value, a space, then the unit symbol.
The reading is 86.0 mm
